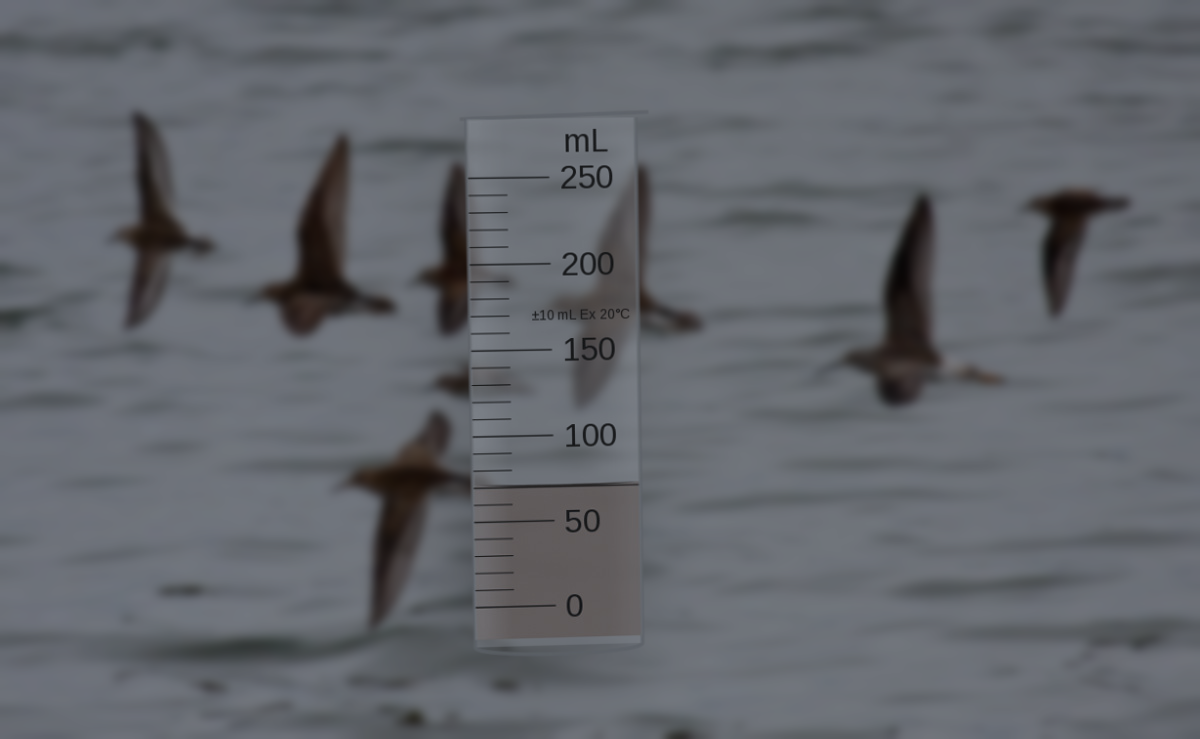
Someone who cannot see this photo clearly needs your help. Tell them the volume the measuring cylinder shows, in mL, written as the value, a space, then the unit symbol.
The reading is 70 mL
